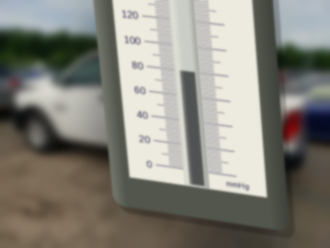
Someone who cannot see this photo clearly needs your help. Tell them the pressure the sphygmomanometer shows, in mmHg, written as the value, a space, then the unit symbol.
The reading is 80 mmHg
